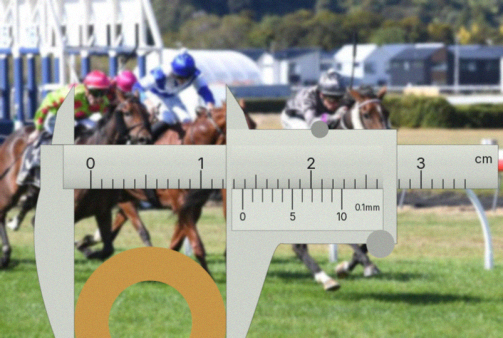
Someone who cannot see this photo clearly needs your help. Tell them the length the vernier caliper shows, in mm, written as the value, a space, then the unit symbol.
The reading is 13.8 mm
